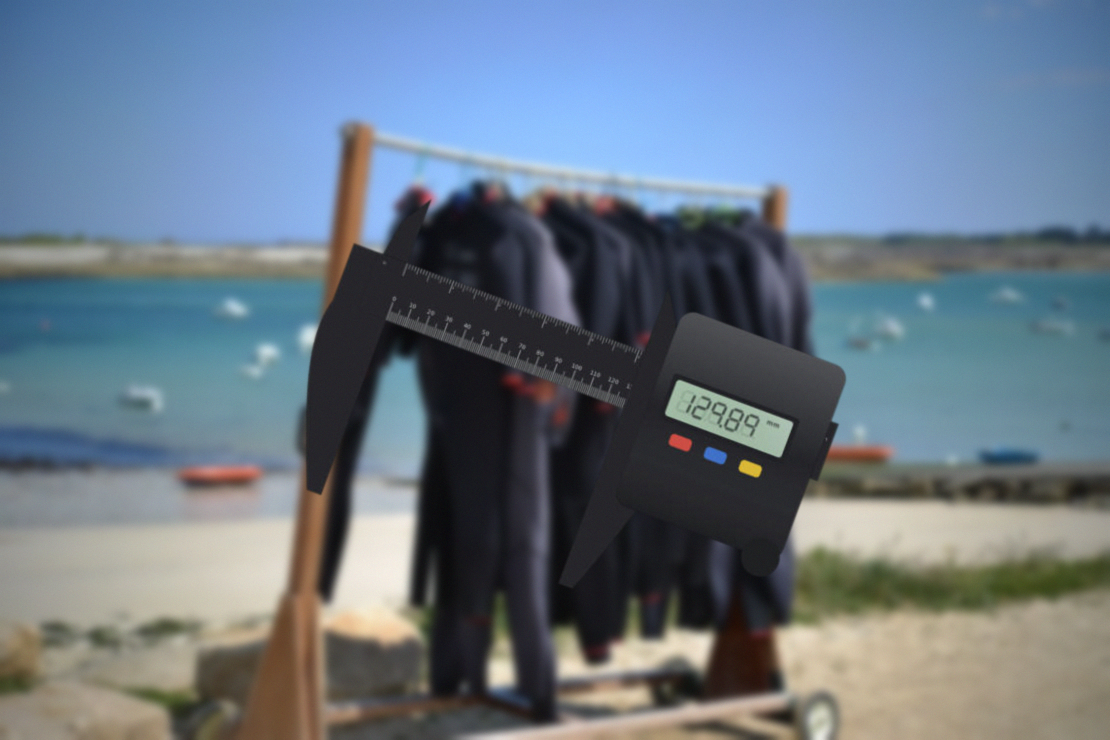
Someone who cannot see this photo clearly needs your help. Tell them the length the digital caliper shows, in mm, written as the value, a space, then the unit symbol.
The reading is 129.89 mm
